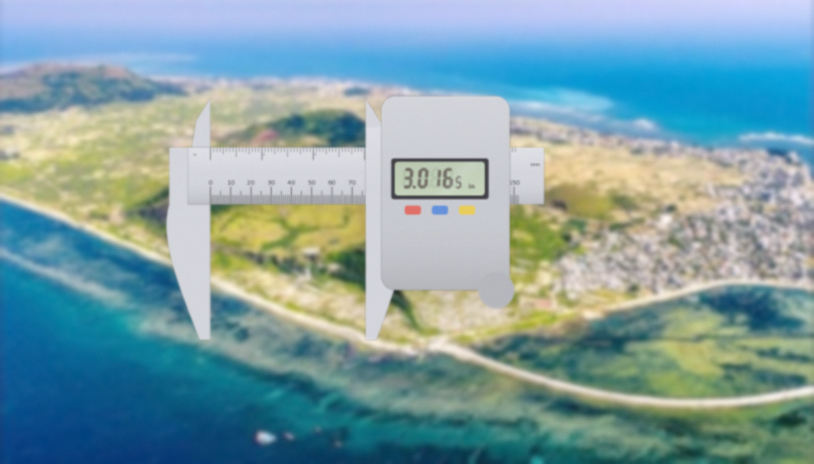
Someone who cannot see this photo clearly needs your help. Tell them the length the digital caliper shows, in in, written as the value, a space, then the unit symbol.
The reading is 3.0165 in
